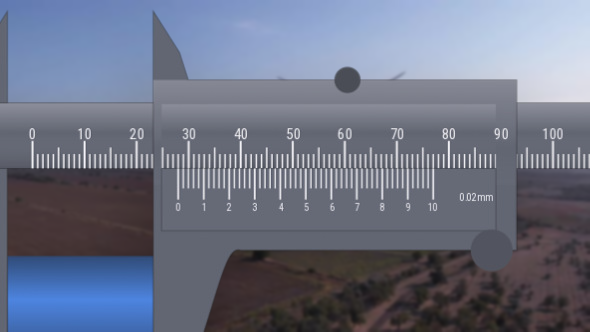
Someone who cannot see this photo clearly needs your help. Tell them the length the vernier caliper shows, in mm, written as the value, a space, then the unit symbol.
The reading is 28.0 mm
